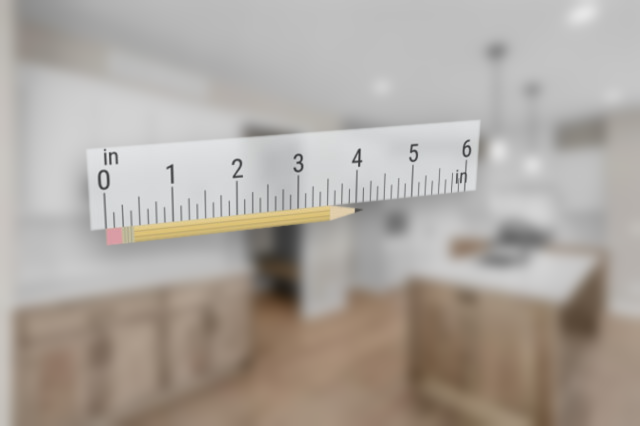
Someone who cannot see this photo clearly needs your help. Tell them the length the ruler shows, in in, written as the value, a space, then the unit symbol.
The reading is 4.125 in
